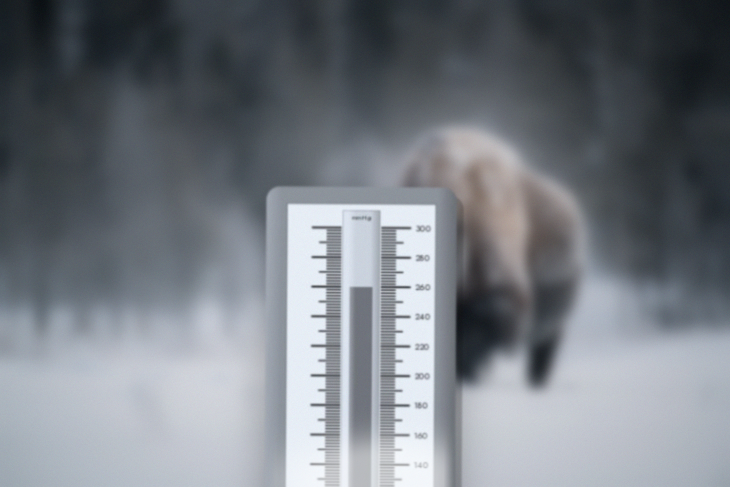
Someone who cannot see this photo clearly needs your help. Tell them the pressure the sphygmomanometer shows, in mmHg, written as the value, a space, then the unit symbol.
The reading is 260 mmHg
